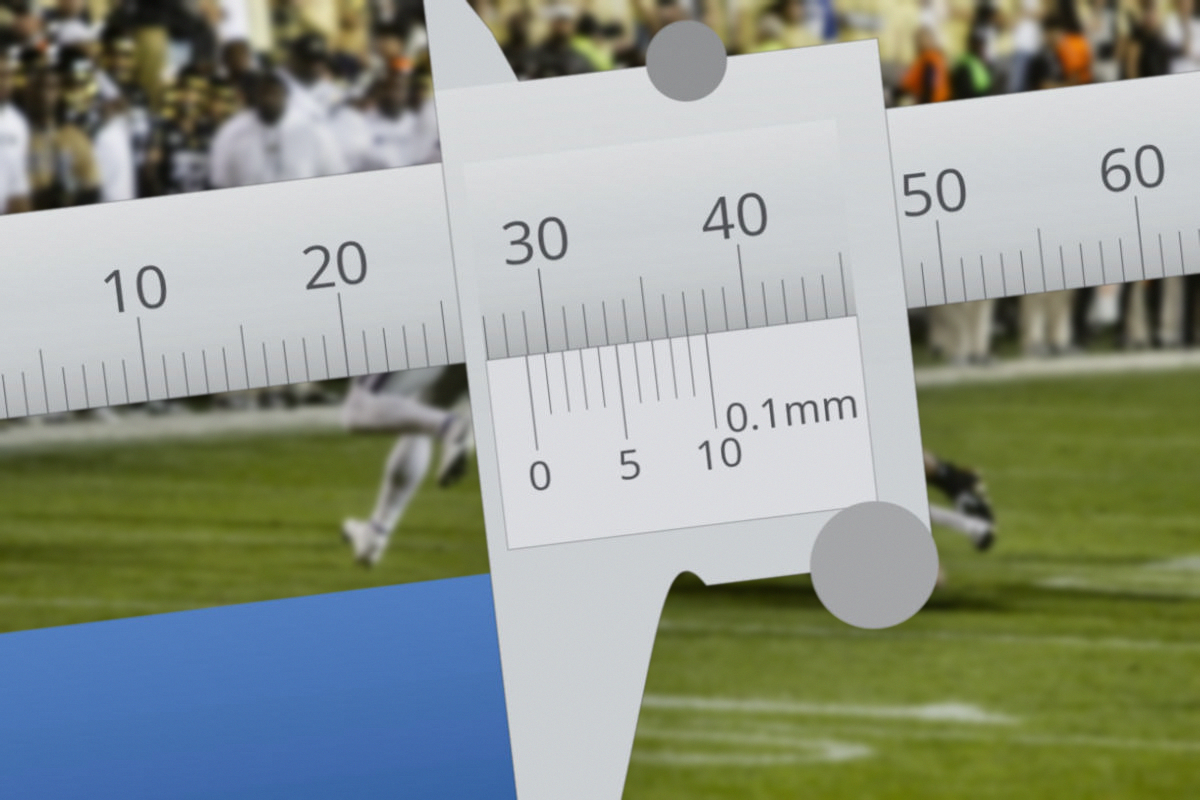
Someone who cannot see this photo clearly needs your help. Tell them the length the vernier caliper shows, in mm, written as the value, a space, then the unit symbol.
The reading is 28.9 mm
